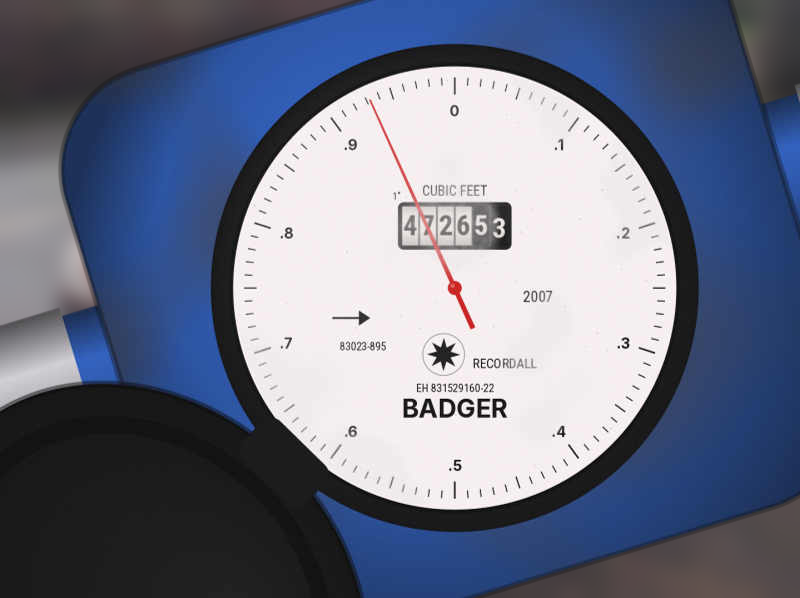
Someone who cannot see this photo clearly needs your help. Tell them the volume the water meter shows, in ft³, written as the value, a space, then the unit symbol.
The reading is 472652.93 ft³
